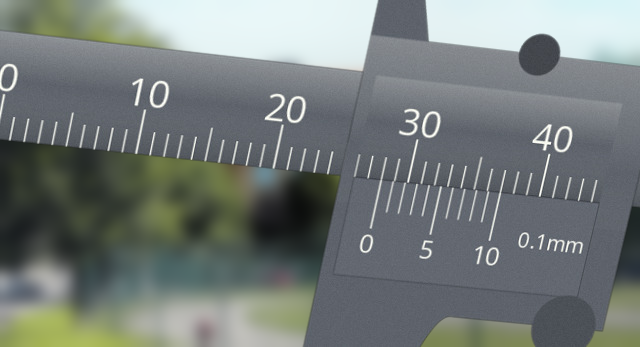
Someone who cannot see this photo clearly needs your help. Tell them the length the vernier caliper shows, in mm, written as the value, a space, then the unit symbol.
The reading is 28.0 mm
